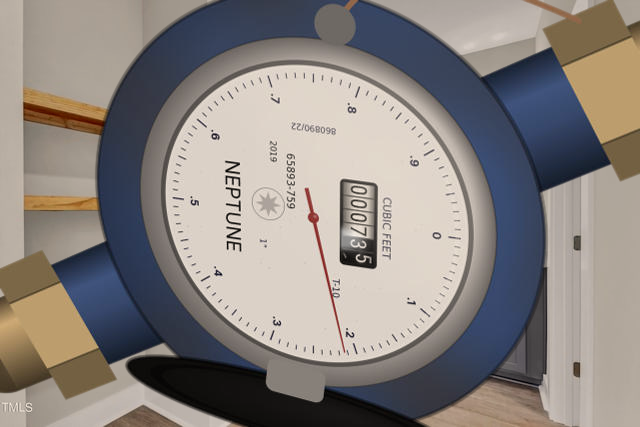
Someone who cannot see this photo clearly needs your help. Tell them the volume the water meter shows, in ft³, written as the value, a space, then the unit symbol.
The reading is 735.21 ft³
